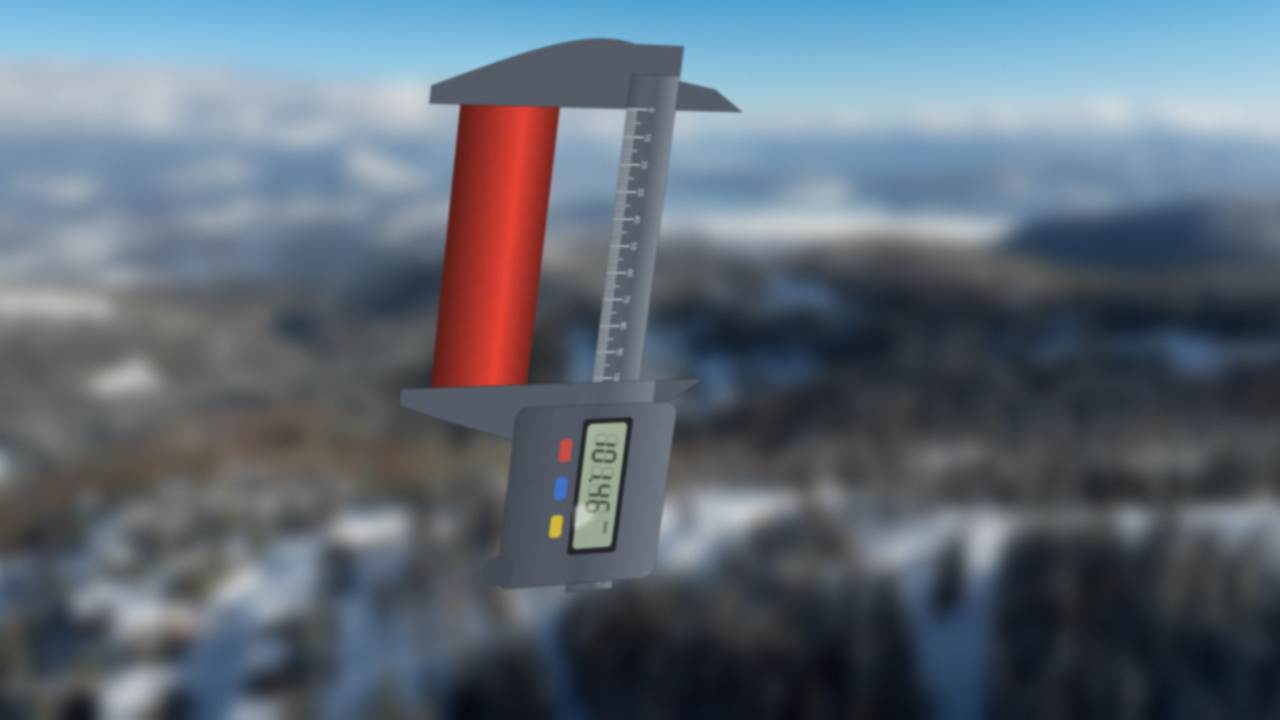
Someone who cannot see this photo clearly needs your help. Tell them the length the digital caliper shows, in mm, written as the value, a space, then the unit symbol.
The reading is 101.46 mm
